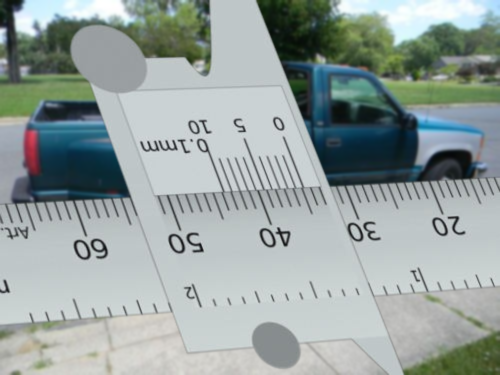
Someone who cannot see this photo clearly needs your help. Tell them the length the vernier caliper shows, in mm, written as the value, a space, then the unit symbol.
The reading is 34.8 mm
